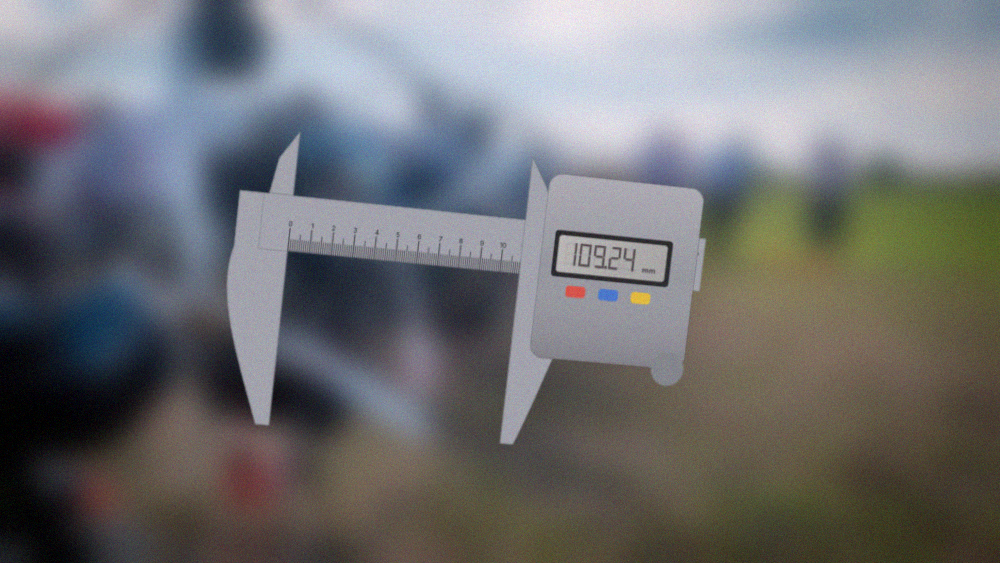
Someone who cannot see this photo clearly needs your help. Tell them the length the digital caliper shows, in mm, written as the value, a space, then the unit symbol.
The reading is 109.24 mm
